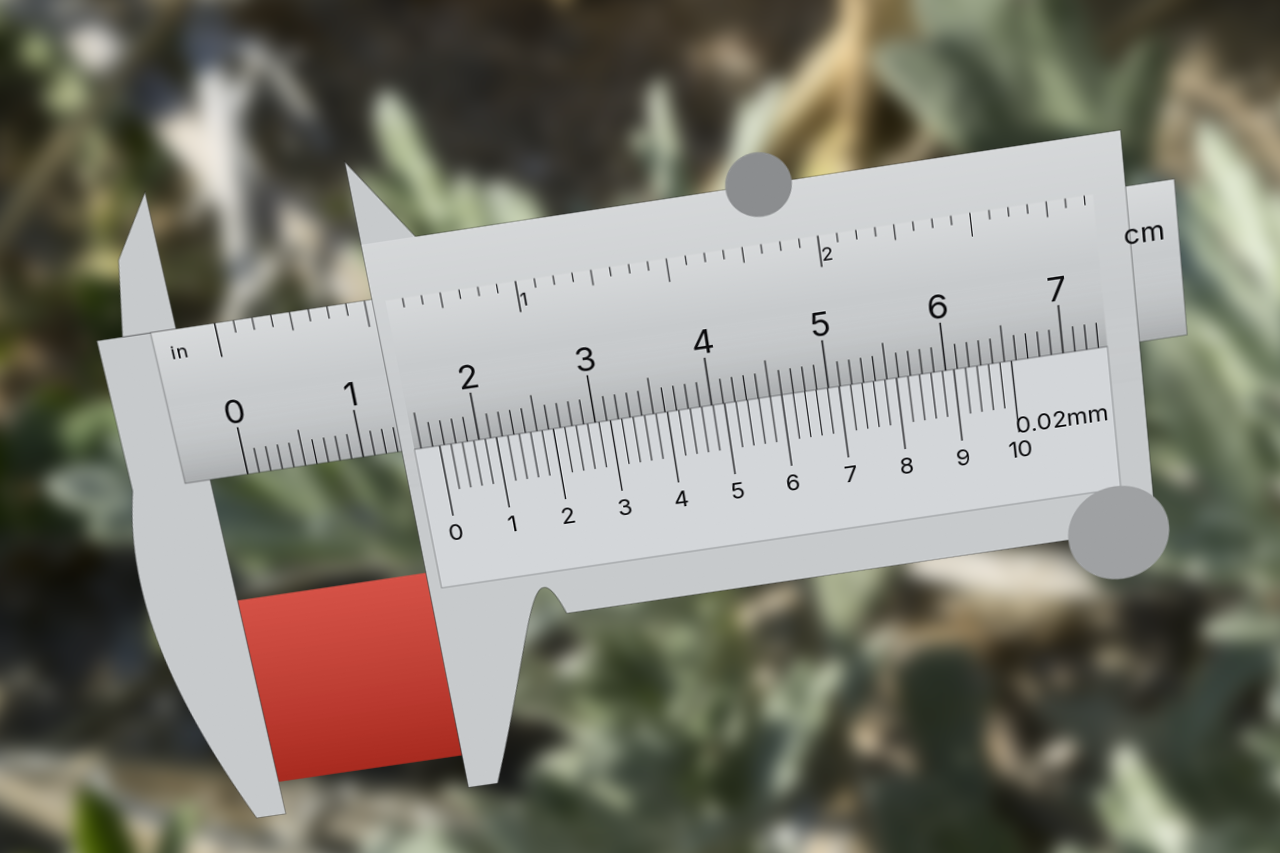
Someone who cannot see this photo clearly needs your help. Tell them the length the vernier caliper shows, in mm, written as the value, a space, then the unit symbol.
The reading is 16.6 mm
